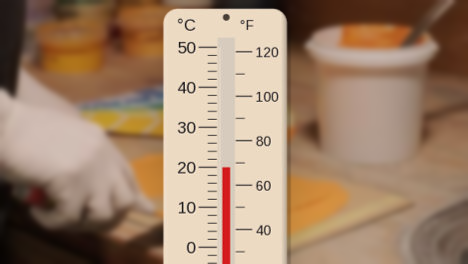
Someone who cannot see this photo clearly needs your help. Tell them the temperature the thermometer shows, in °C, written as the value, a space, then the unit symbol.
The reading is 20 °C
